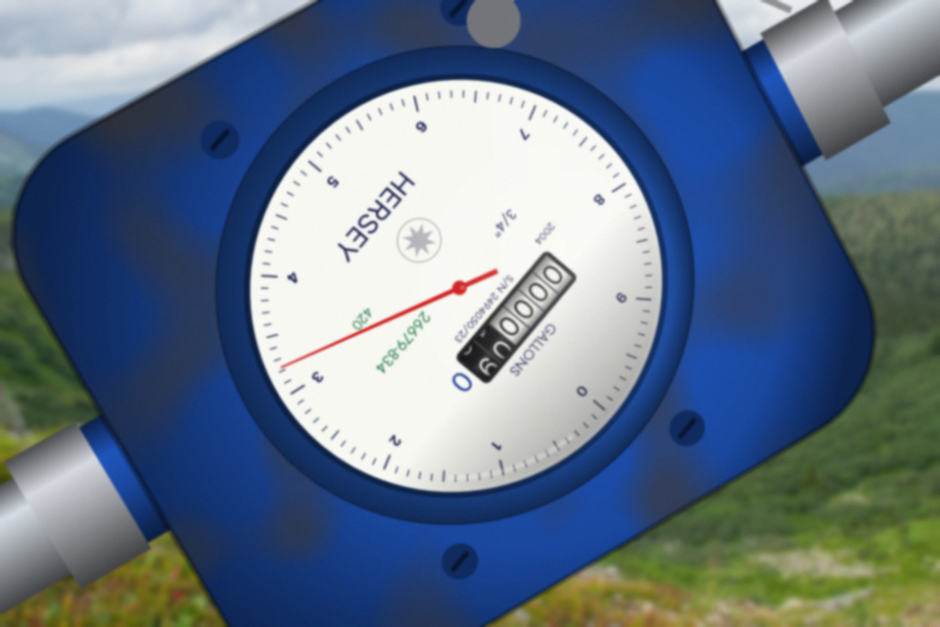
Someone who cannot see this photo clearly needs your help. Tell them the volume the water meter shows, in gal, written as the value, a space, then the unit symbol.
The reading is 93.2 gal
